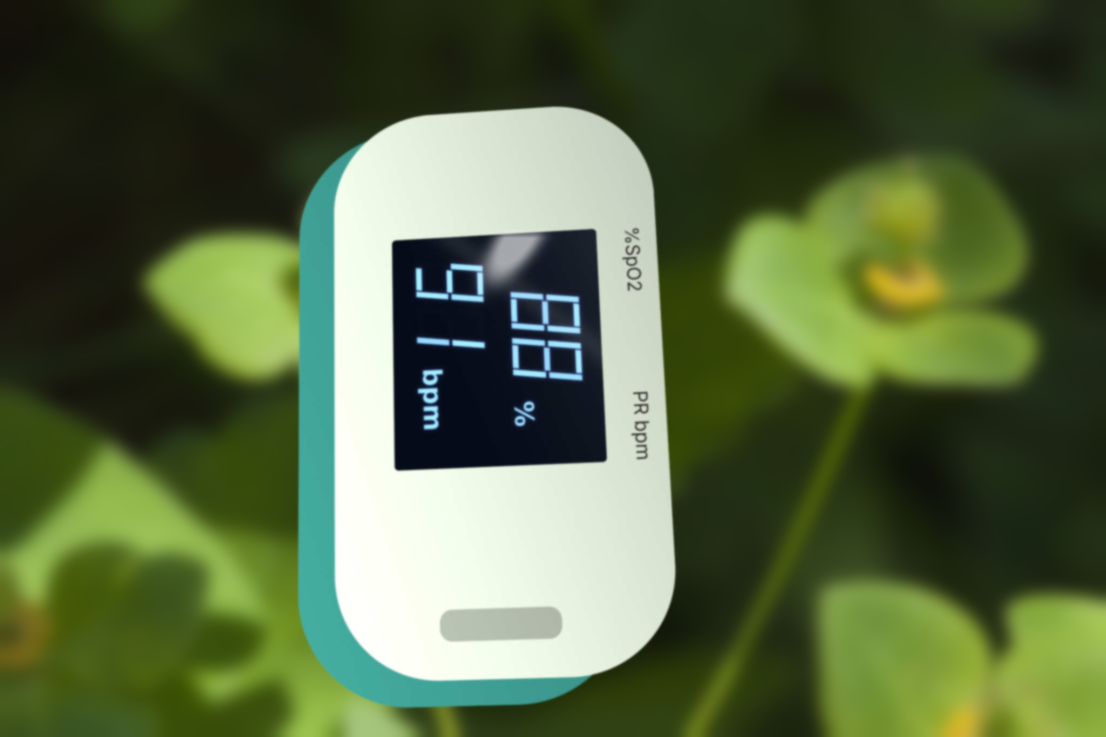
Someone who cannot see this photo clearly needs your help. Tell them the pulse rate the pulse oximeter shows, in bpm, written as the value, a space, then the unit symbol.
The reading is 91 bpm
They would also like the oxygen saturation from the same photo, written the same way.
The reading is 88 %
